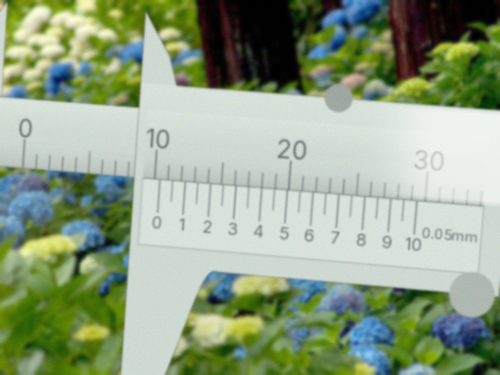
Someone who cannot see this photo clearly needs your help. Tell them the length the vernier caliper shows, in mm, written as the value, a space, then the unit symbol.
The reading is 10.4 mm
